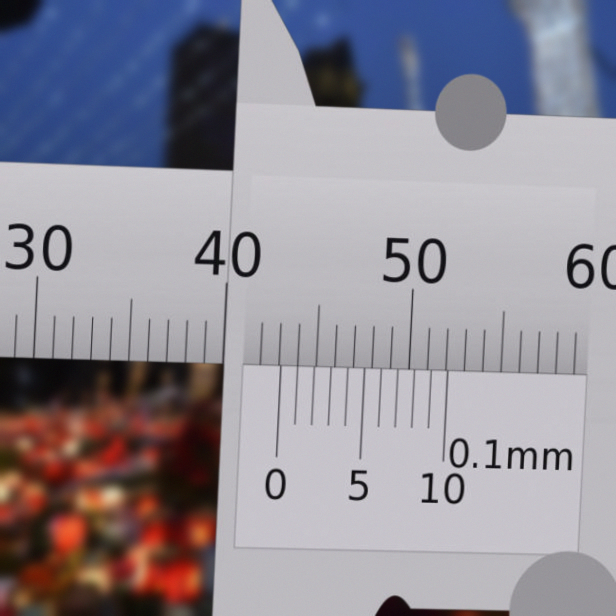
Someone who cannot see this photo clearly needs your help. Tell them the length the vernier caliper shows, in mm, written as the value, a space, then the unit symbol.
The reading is 43.1 mm
